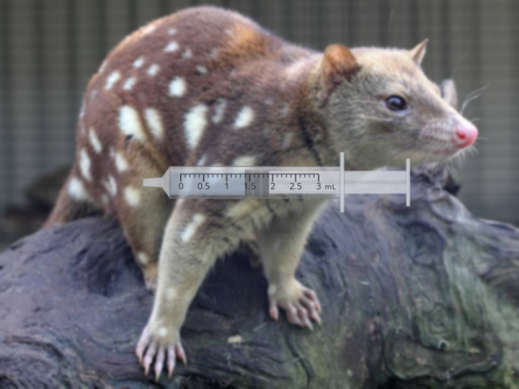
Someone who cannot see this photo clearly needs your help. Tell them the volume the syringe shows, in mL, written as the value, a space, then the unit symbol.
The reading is 1.4 mL
